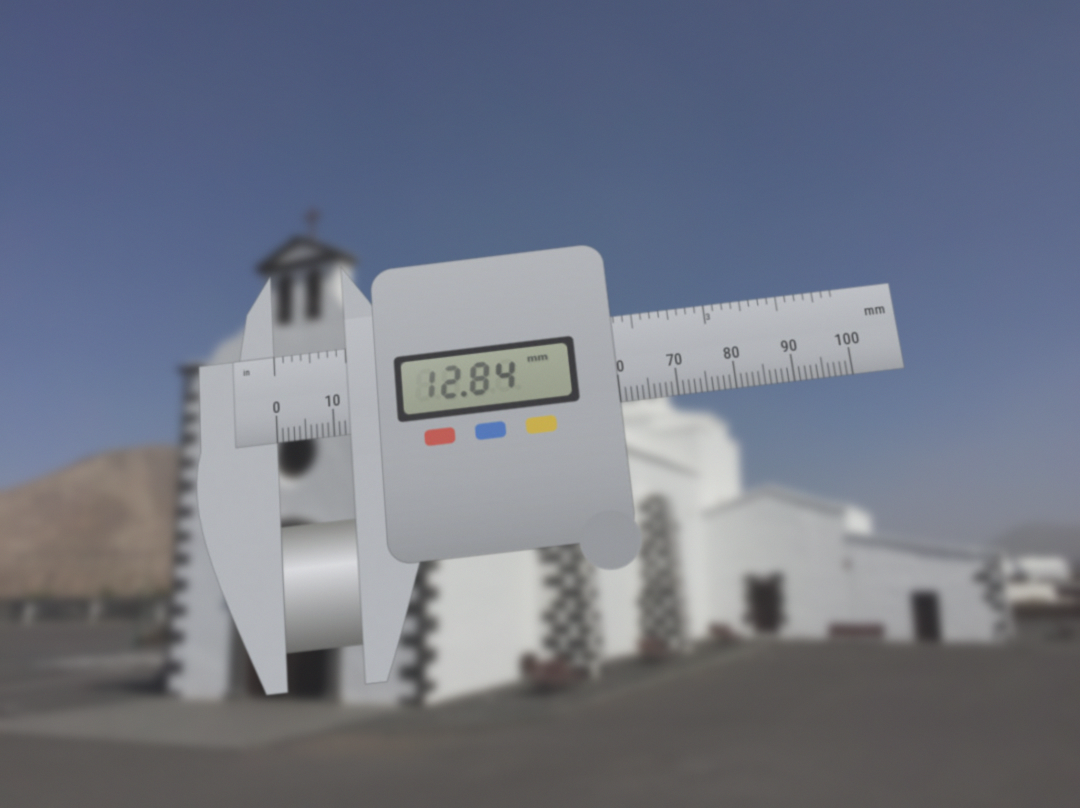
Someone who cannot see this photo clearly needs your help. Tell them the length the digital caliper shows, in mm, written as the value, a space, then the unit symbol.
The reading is 12.84 mm
